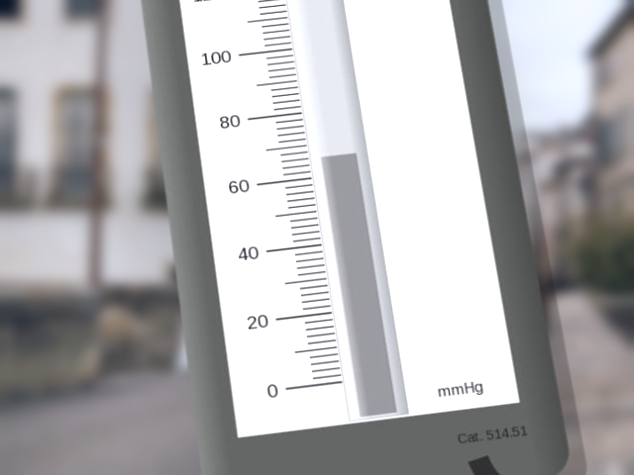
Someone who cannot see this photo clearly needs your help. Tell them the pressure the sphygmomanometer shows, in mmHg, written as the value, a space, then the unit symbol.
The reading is 66 mmHg
